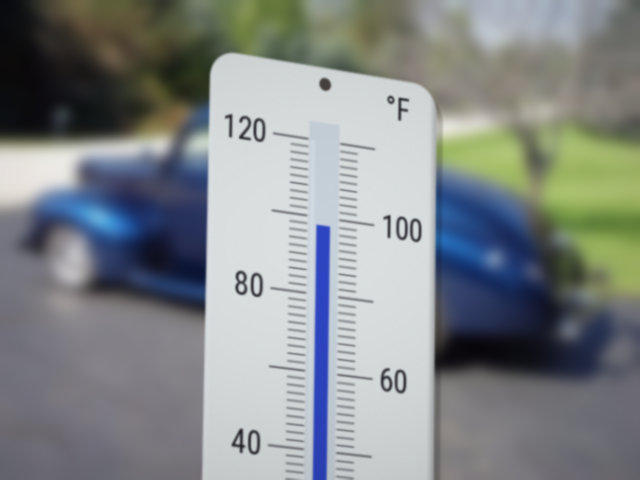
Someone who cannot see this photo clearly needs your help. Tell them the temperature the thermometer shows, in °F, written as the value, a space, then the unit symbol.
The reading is 98 °F
